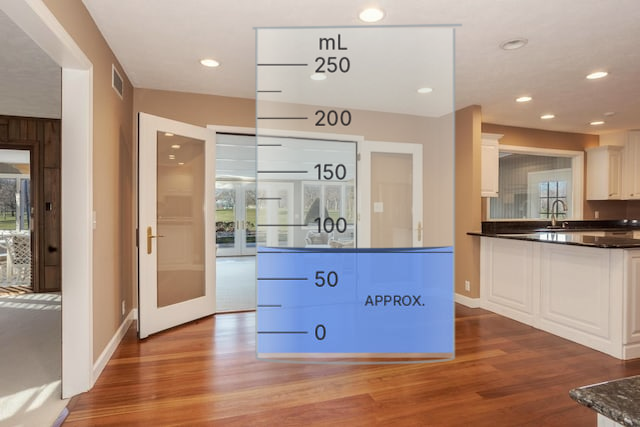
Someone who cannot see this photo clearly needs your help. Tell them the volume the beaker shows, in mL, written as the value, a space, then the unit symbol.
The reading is 75 mL
